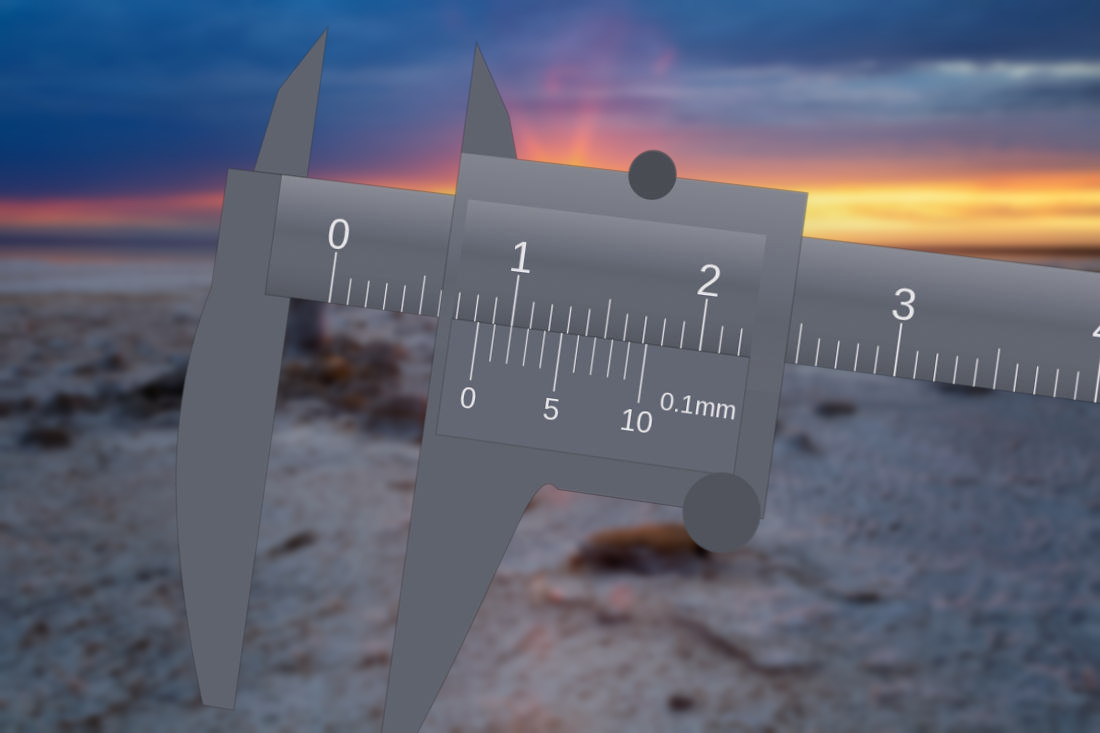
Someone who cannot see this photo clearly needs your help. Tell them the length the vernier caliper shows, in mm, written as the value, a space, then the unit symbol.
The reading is 8.2 mm
